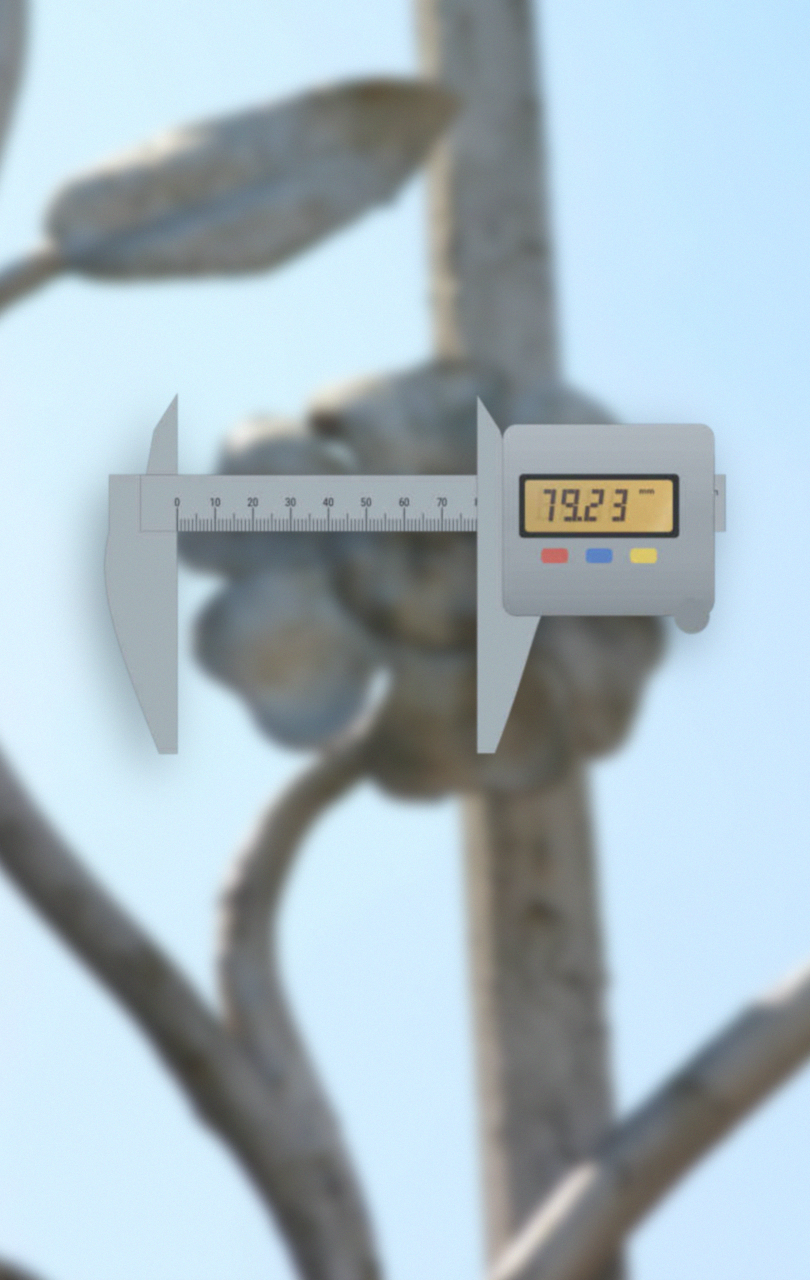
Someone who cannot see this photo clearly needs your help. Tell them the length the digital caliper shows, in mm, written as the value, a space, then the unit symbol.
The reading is 79.23 mm
